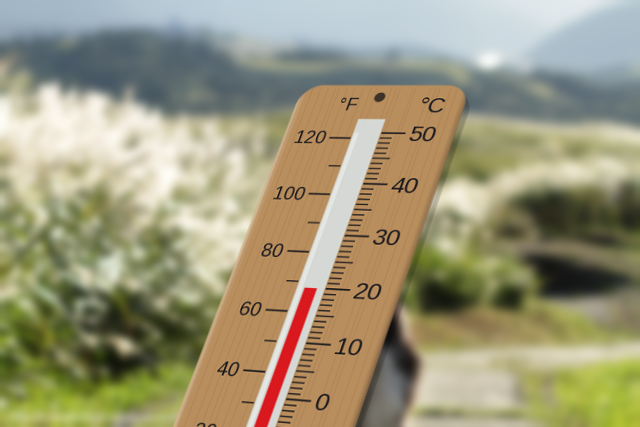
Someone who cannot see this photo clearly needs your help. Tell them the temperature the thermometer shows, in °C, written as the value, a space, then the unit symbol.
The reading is 20 °C
